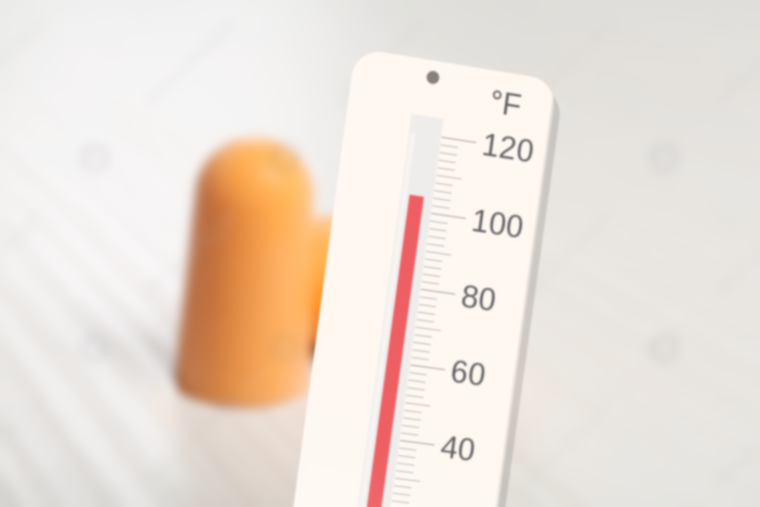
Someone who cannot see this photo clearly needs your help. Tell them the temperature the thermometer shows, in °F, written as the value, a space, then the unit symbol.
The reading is 104 °F
